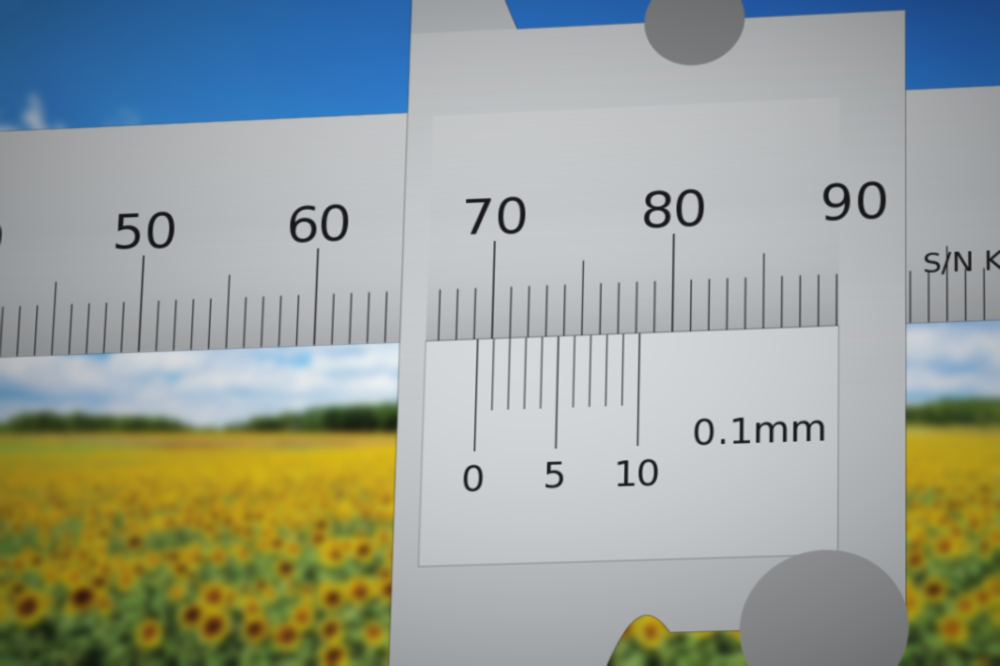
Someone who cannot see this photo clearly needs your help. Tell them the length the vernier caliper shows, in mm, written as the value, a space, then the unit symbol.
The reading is 69.2 mm
